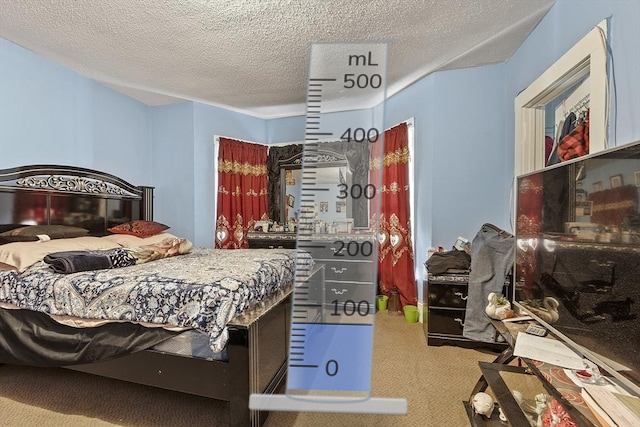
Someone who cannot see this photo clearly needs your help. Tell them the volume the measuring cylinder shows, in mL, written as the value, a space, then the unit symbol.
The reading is 70 mL
